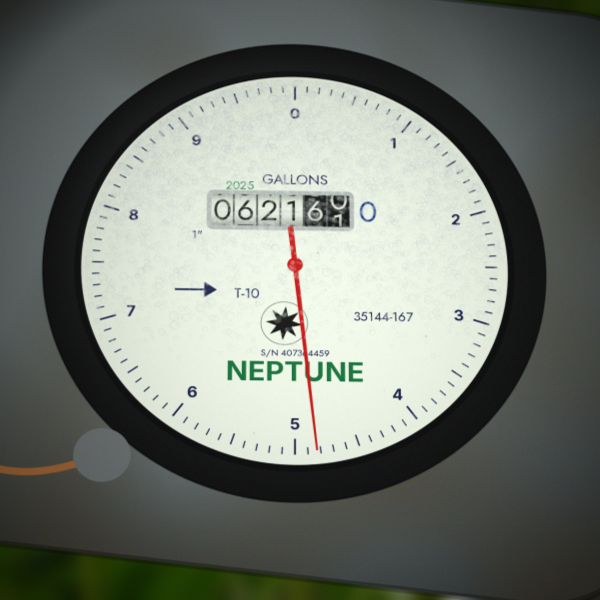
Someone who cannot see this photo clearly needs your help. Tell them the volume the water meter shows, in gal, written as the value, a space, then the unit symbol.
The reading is 621604.8 gal
